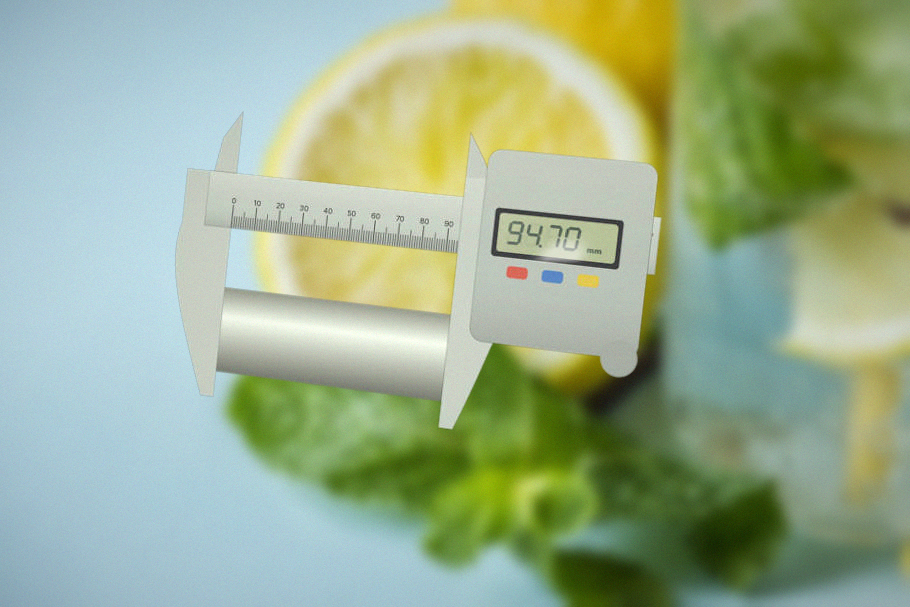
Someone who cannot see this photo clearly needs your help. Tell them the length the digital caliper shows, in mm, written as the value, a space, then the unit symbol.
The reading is 94.70 mm
